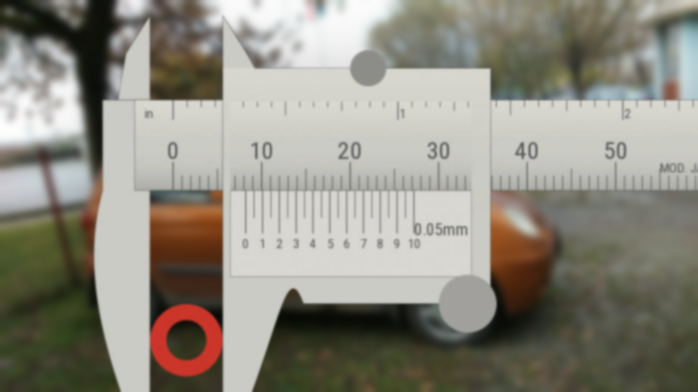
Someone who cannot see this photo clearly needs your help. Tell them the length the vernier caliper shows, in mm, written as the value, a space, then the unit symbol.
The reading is 8.2 mm
